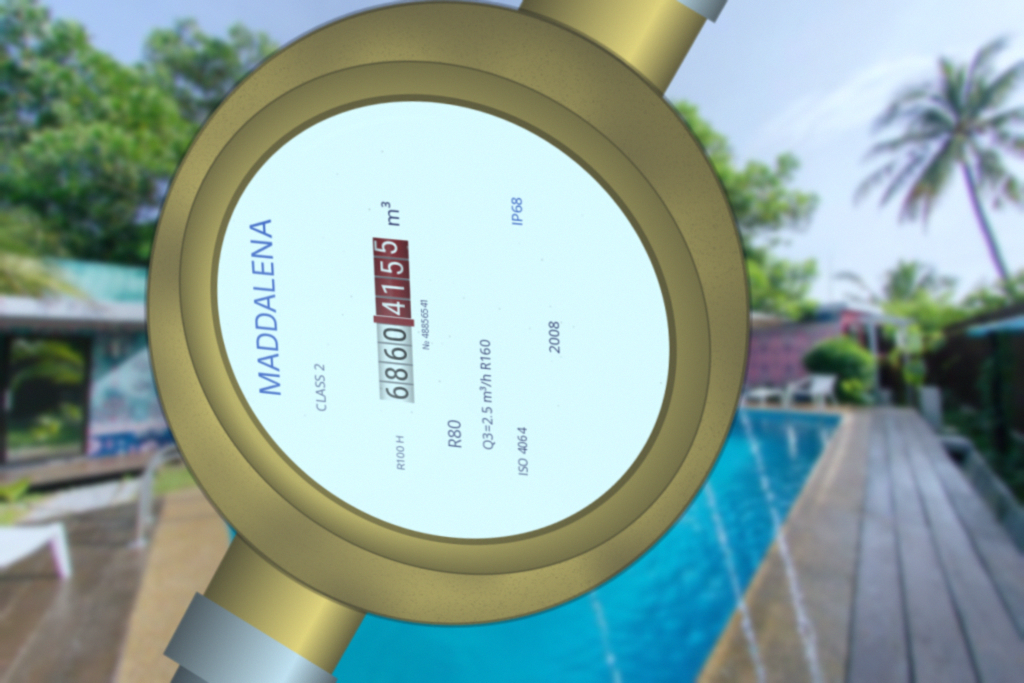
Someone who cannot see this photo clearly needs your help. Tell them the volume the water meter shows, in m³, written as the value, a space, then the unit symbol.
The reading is 6860.4155 m³
